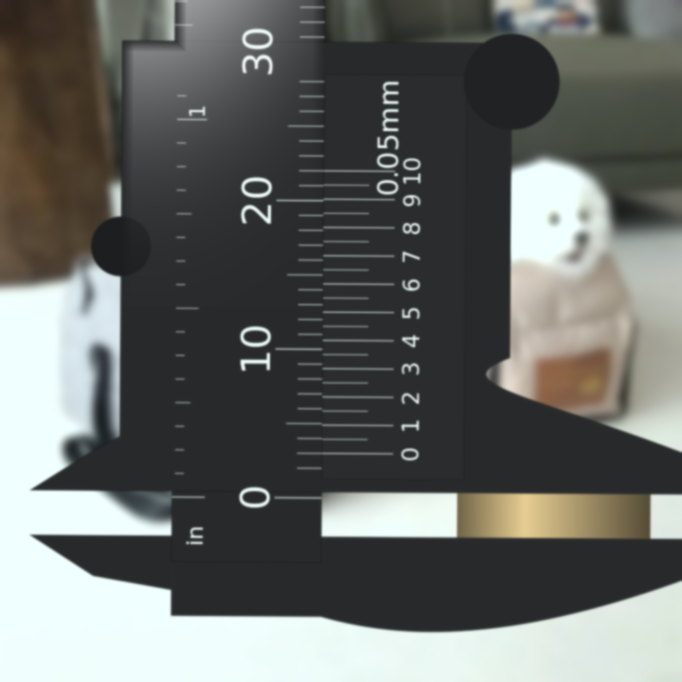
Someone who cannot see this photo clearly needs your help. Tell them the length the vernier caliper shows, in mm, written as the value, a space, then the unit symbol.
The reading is 3.0 mm
